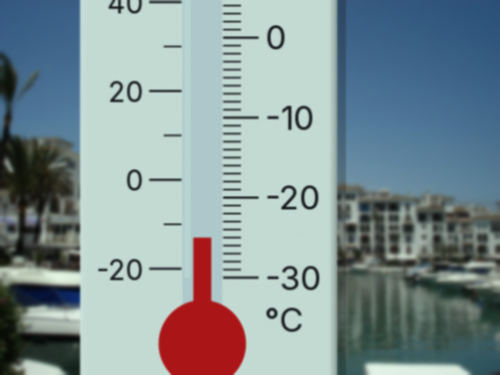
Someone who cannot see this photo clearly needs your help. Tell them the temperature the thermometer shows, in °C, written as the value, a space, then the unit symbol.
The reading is -25 °C
